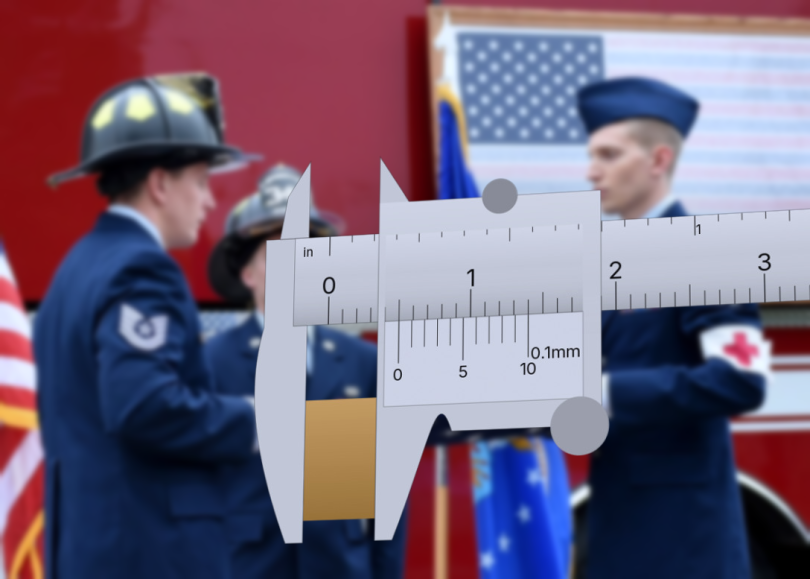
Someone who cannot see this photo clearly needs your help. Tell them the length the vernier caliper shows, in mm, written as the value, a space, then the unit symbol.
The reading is 5.0 mm
